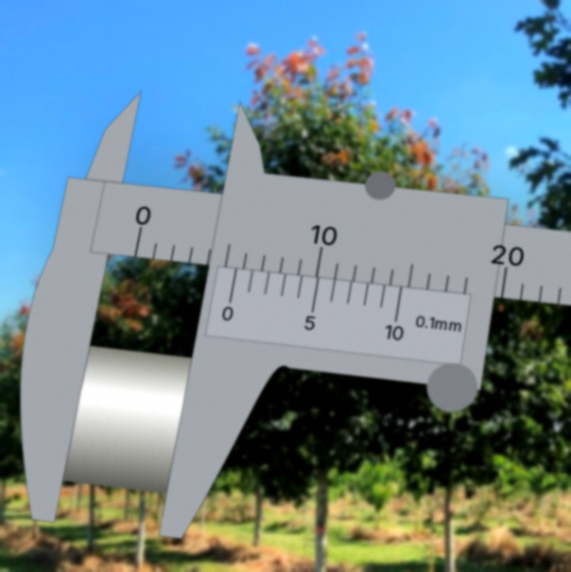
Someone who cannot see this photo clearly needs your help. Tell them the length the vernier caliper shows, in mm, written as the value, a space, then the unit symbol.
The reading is 5.6 mm
